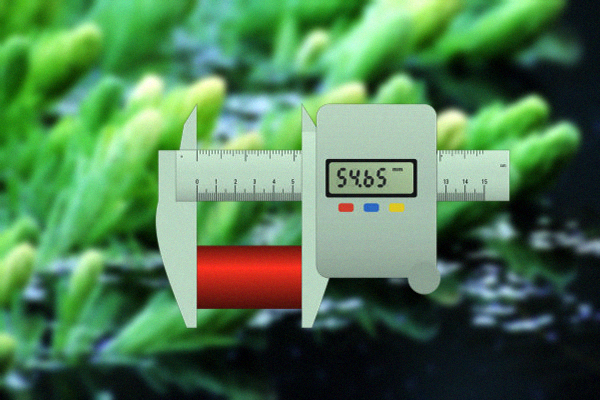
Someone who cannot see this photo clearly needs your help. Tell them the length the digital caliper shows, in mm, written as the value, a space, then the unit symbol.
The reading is 54.65 mm
